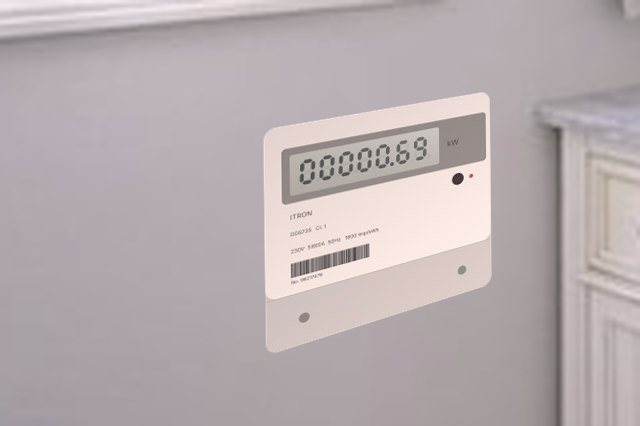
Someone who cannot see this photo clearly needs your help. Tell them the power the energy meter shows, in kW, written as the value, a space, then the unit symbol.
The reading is 0.69 kW
